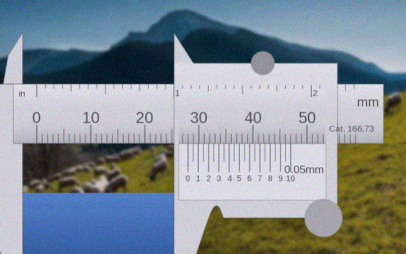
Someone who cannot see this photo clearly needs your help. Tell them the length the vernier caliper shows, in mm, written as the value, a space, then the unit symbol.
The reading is 28.0 mm
